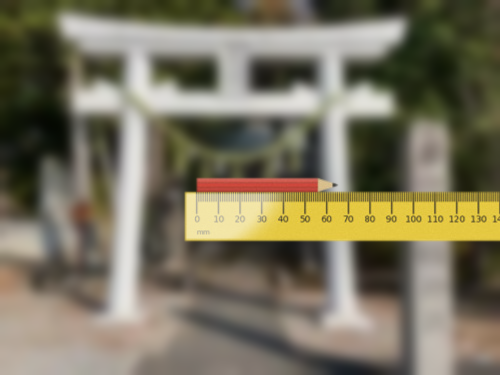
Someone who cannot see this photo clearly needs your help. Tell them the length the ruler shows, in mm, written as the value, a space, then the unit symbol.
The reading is 65 mm
